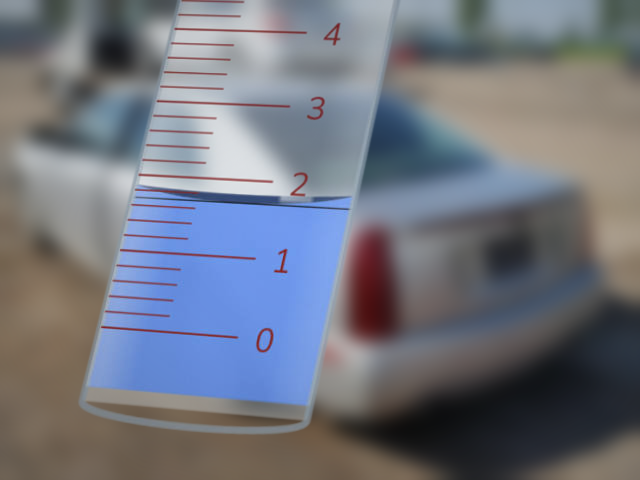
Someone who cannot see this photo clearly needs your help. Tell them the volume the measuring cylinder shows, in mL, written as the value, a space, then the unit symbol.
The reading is 1.7 mL
